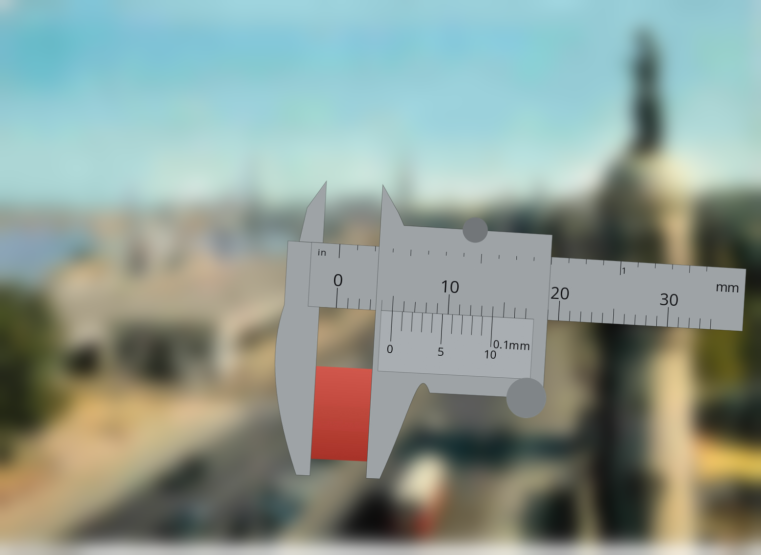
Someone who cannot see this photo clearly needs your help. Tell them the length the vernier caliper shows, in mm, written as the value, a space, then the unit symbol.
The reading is 5.0 mm
